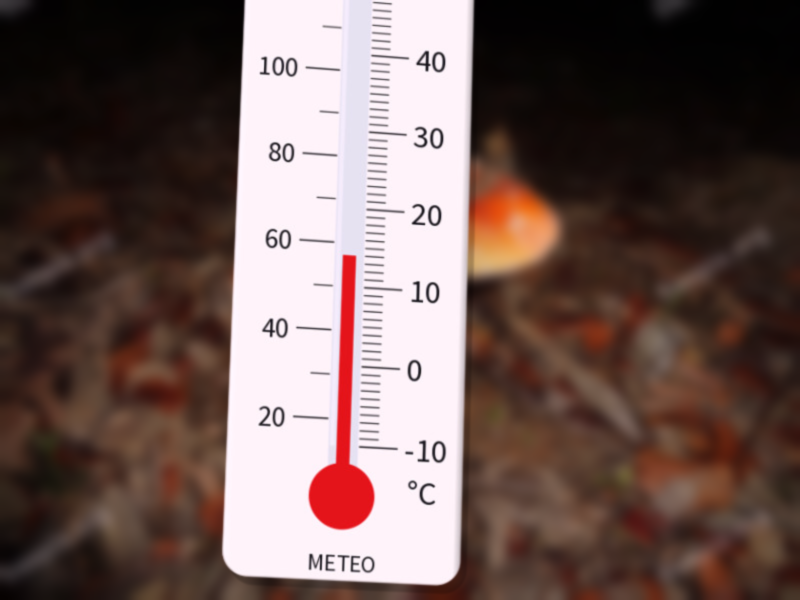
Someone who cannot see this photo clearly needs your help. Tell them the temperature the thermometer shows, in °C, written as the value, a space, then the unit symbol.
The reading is 14 °C
